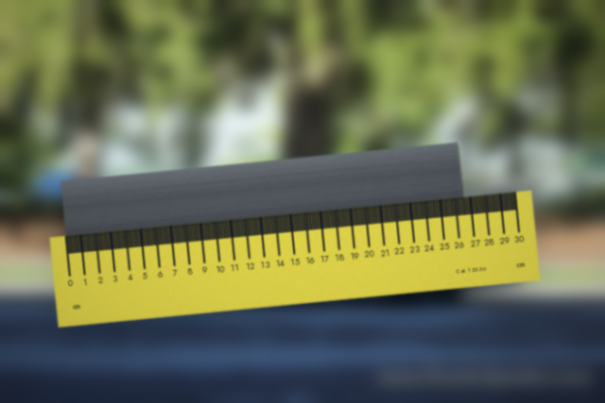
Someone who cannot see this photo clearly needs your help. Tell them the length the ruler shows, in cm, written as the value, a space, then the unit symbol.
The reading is 26.5 cm
